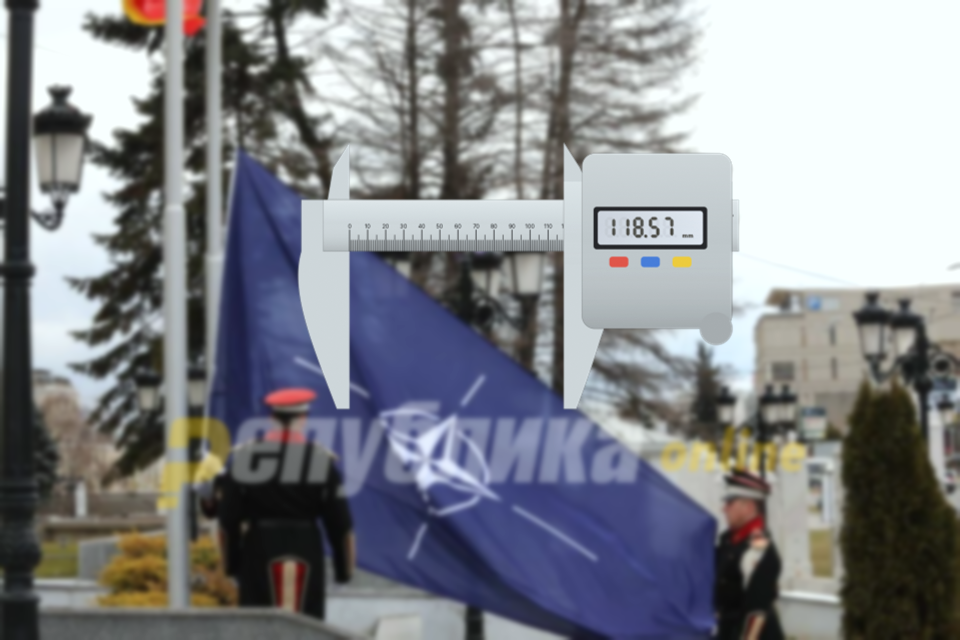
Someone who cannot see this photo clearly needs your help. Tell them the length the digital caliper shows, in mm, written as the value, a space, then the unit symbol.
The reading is 118.57 mm
